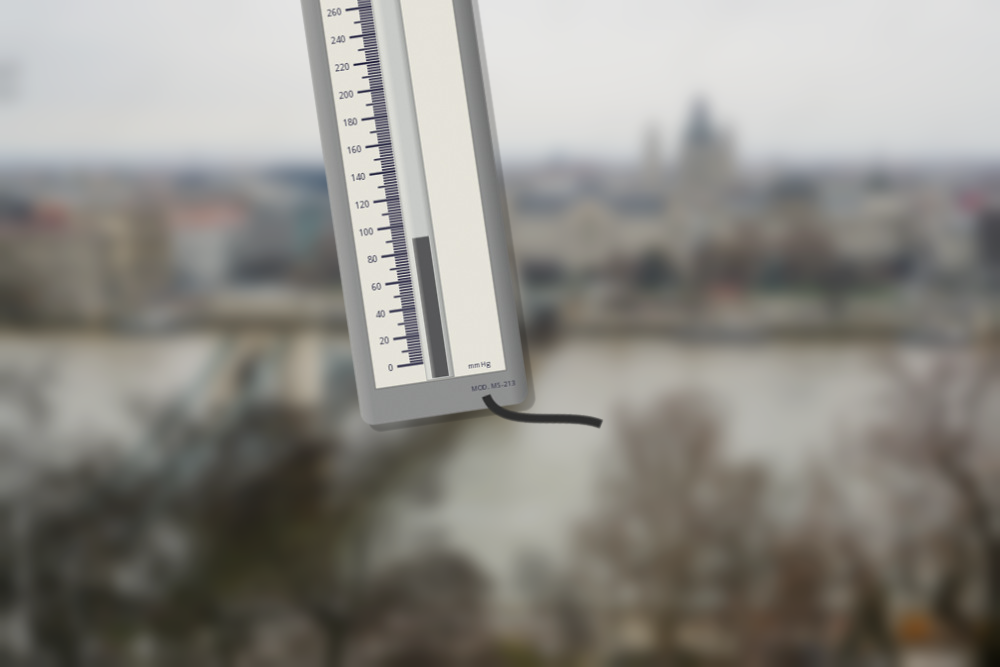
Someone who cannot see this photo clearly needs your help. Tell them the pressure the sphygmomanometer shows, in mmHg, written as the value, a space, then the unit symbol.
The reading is 90 mmHg
